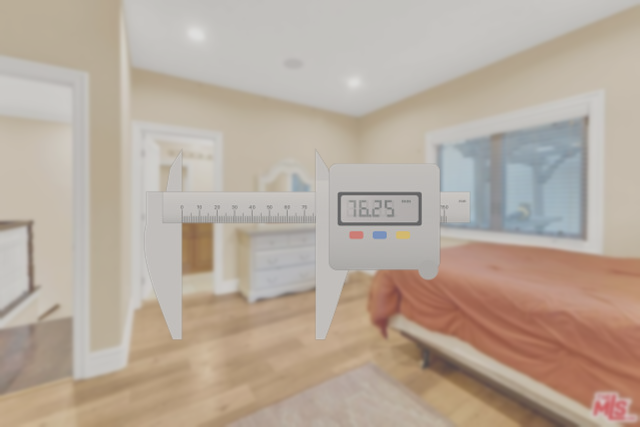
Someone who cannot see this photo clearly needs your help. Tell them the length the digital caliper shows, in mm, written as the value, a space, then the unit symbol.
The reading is 76.25 mm
